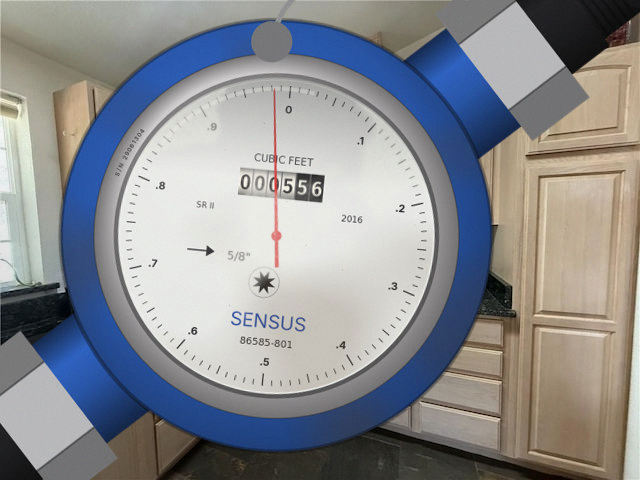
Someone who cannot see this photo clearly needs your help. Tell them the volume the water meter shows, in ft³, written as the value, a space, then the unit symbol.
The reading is 555.98 ft³
